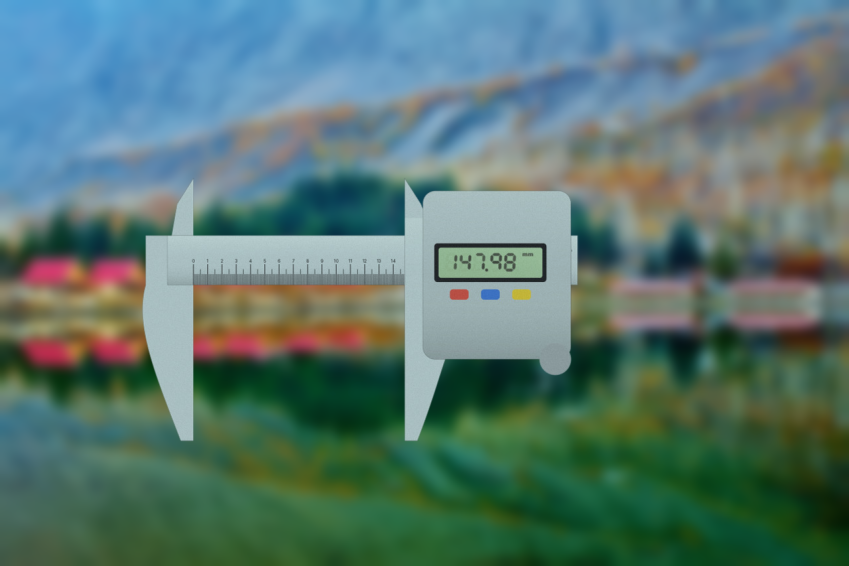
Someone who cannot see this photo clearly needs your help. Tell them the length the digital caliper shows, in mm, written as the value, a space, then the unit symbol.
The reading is 147.98 mm
